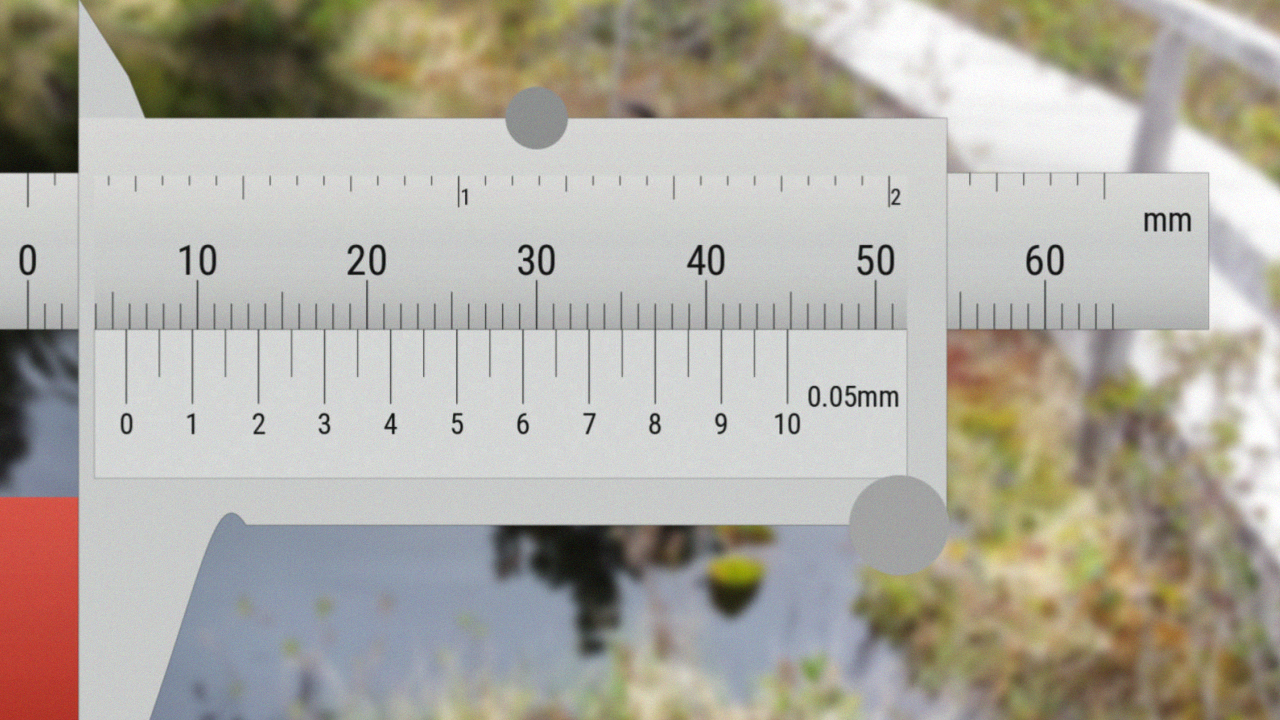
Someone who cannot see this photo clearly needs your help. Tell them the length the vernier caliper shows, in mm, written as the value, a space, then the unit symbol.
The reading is 5.8 mm
